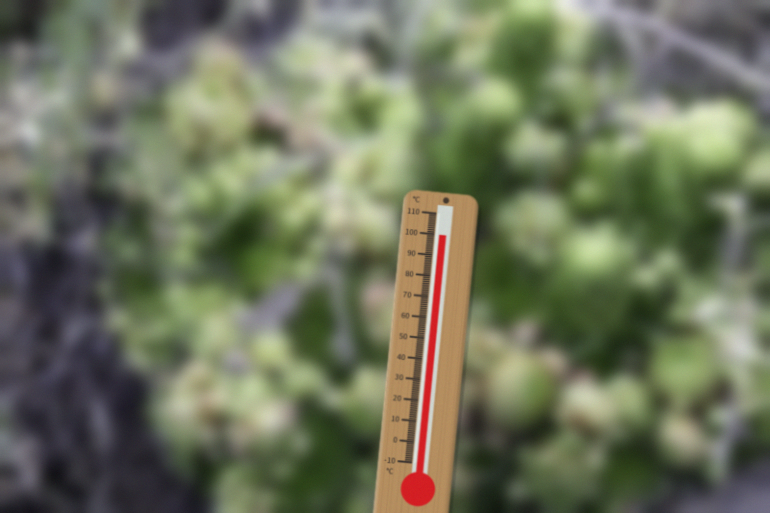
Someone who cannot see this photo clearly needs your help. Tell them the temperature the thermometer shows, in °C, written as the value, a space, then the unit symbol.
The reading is 100 °C
